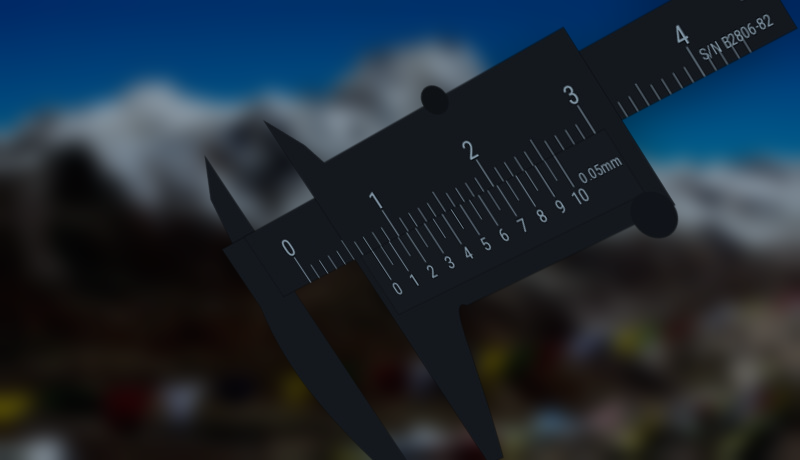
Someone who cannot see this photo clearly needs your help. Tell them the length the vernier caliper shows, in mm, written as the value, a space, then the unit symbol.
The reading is 7.0 mm
